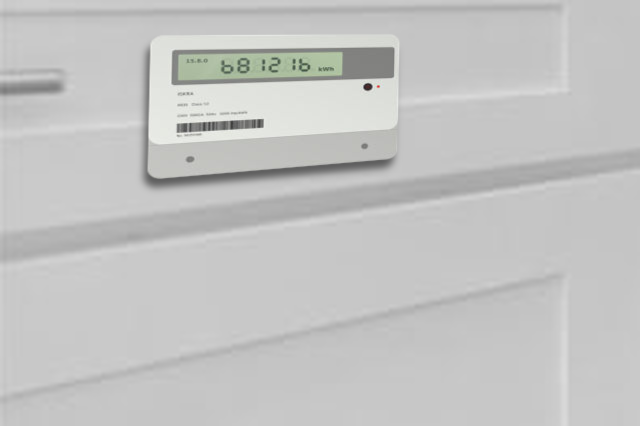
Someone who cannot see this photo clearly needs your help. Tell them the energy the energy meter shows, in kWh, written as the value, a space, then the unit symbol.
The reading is 681216 kWh
